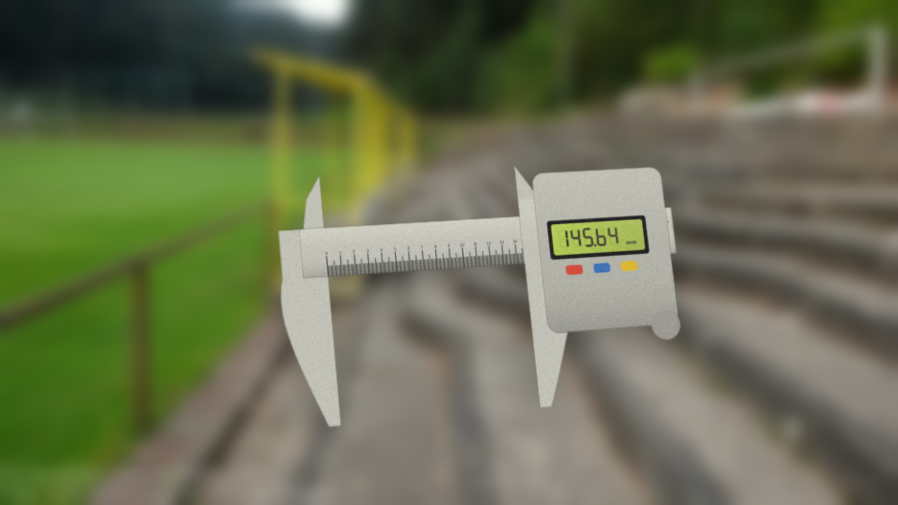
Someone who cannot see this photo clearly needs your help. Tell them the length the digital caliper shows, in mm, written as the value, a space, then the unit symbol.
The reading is 145.64 mm
